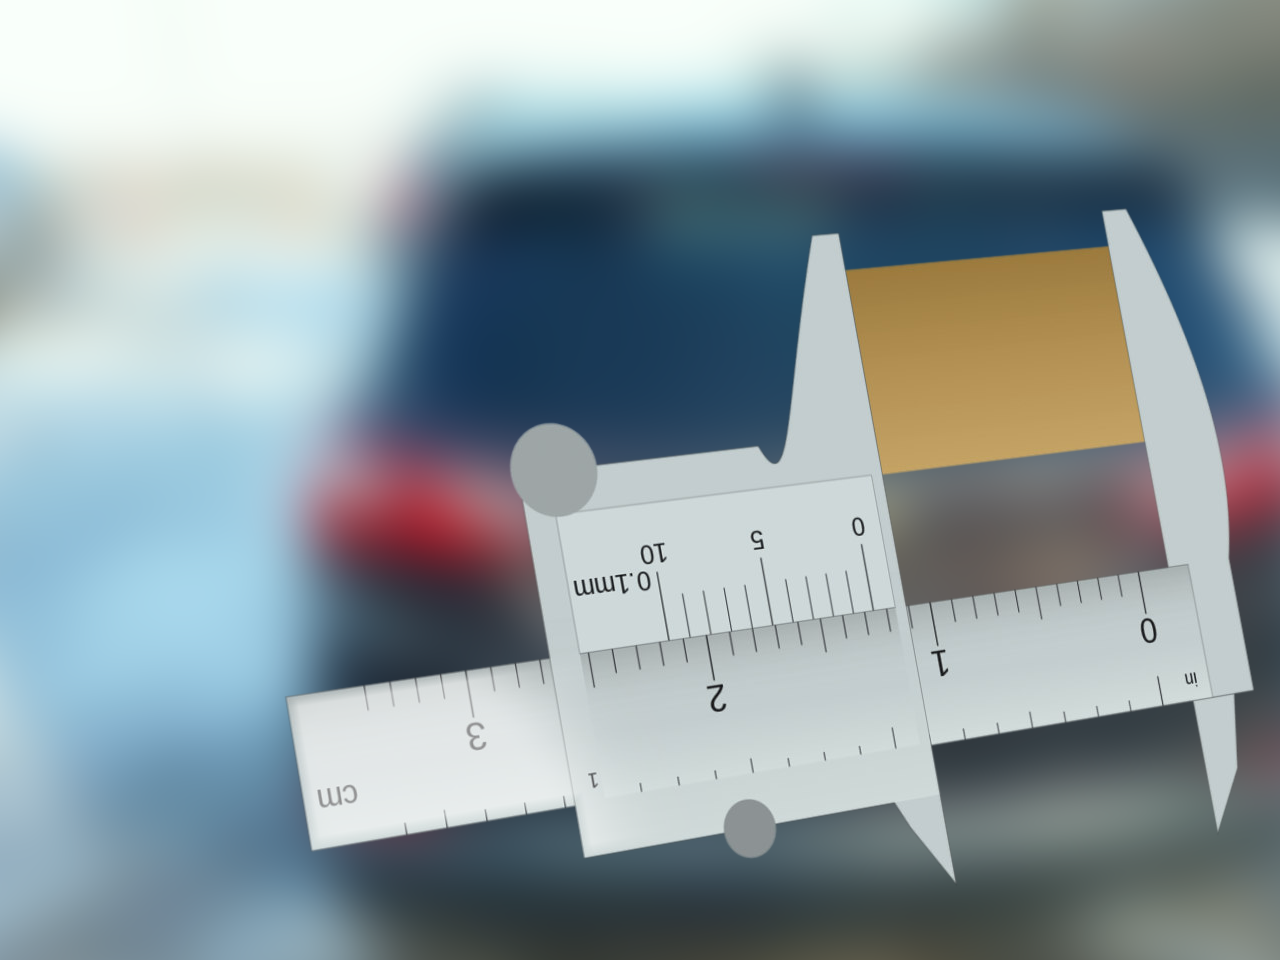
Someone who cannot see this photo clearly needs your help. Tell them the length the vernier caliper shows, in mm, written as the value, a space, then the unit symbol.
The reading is 12.6 mm
